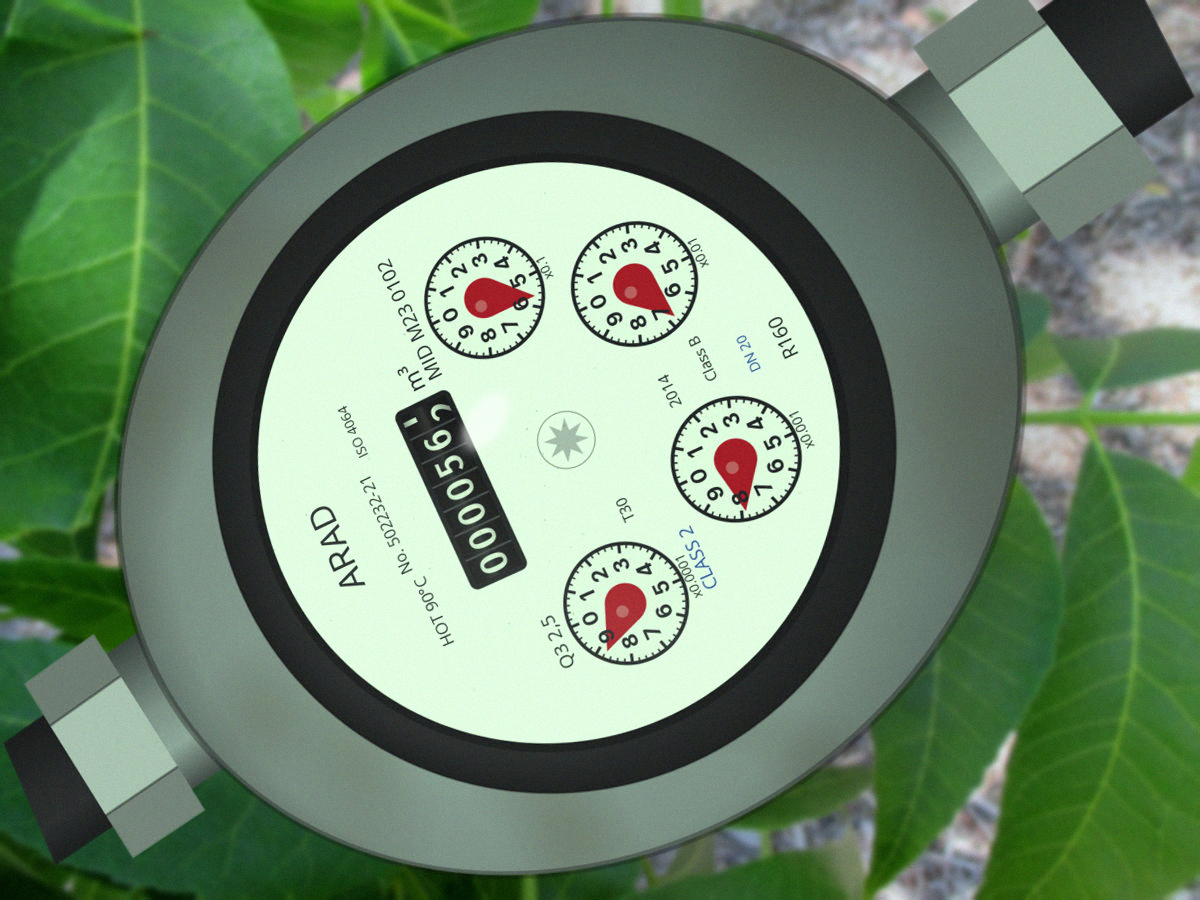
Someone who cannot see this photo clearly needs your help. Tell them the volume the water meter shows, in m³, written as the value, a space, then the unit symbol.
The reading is 561.5678 m³
